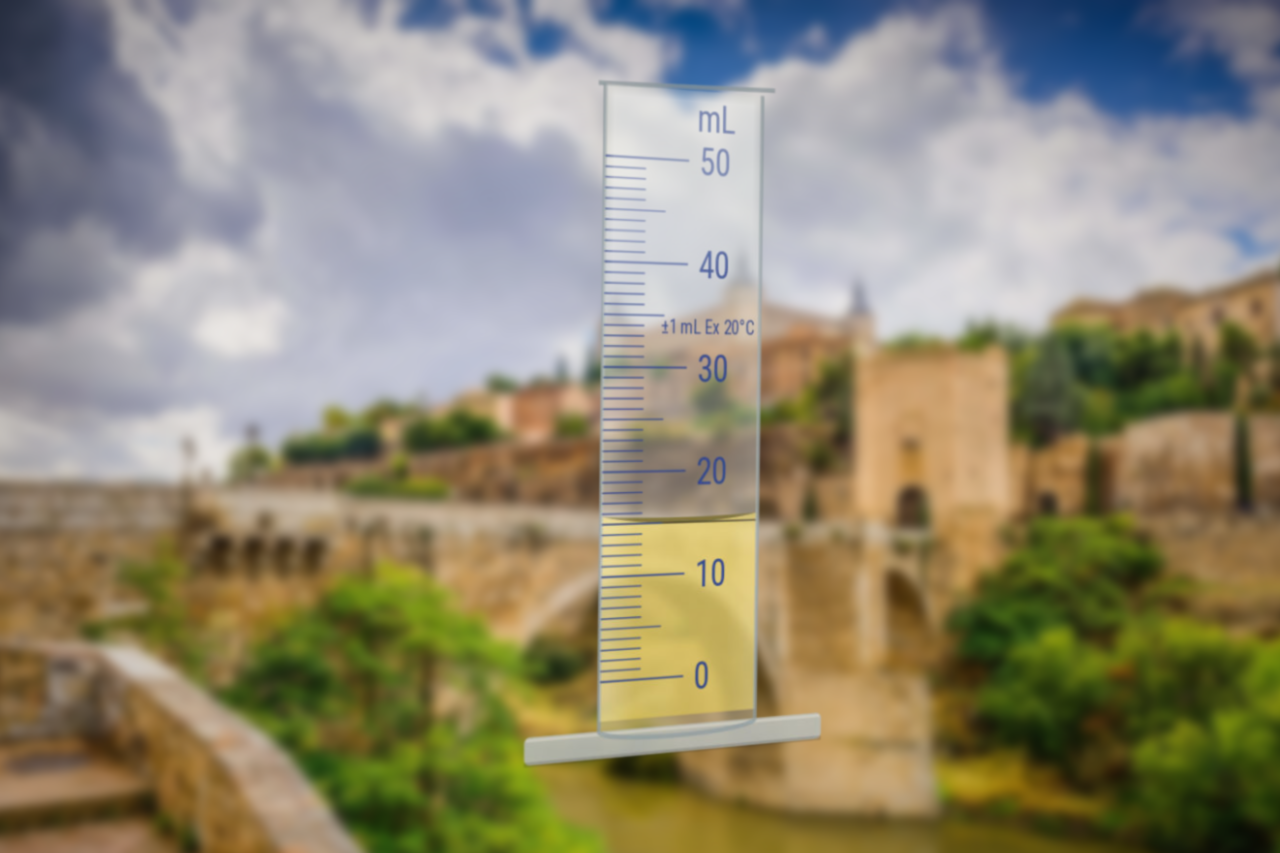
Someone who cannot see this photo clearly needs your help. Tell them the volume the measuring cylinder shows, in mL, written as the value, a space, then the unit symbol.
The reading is 15 mL
